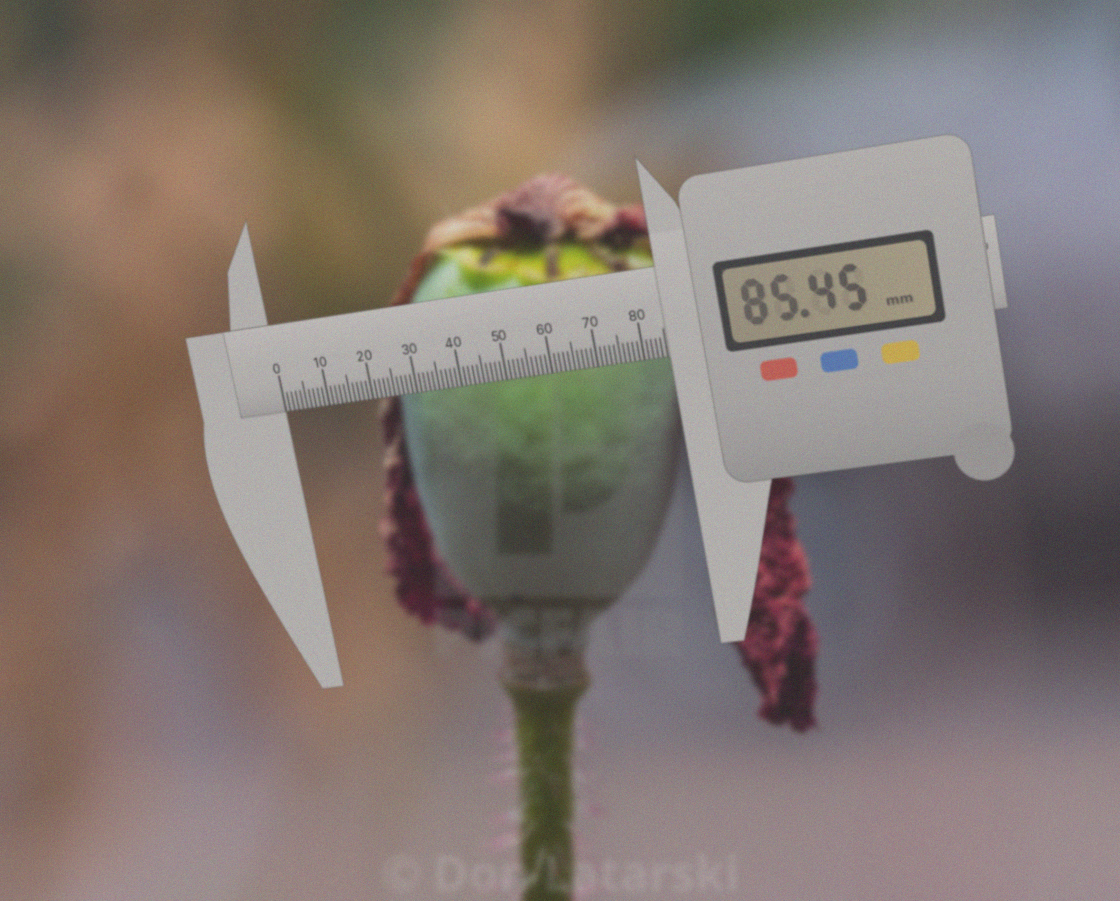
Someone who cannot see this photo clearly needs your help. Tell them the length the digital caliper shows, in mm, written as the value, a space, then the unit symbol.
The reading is 85.45 mm
